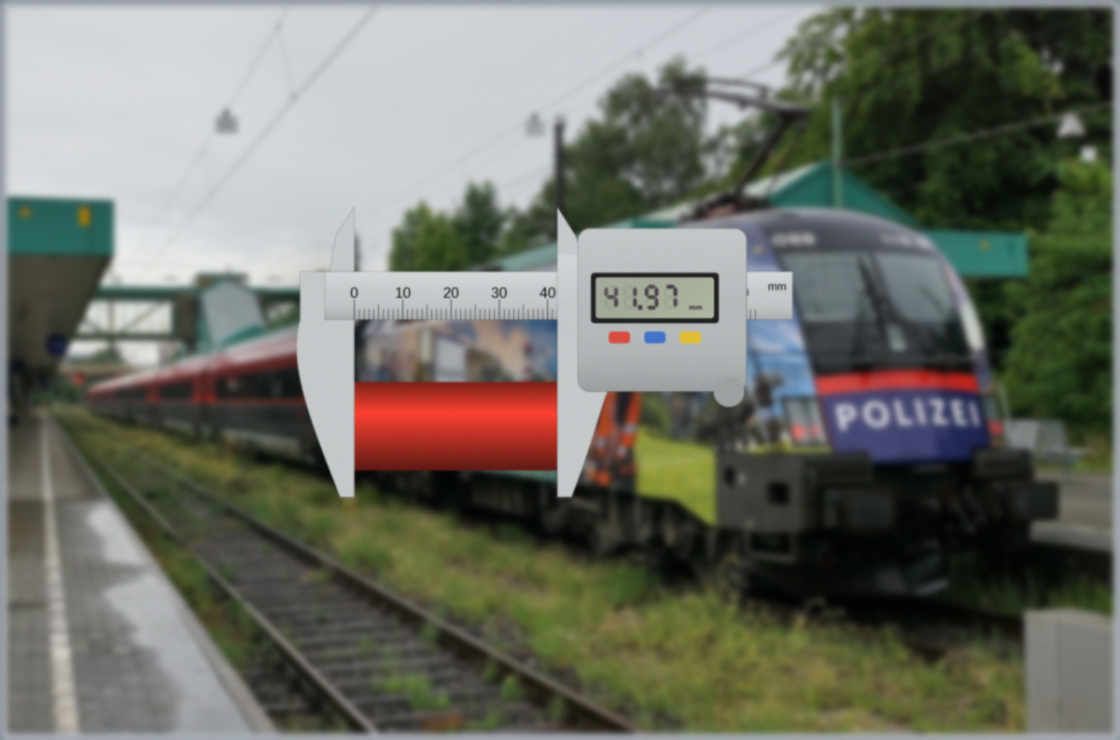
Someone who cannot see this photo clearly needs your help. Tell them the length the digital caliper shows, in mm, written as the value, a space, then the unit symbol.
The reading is 41.97 mm
